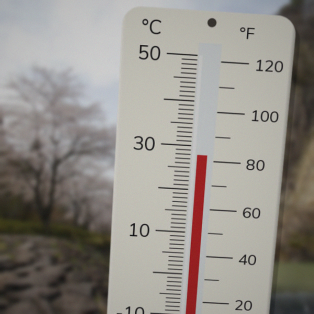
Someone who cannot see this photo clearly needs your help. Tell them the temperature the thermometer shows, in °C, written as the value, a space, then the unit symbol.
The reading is 28 °C
